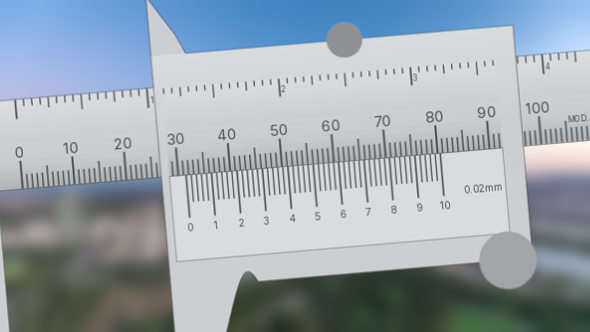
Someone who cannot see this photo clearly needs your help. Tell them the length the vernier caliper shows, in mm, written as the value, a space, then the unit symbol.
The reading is 31.5 mm
